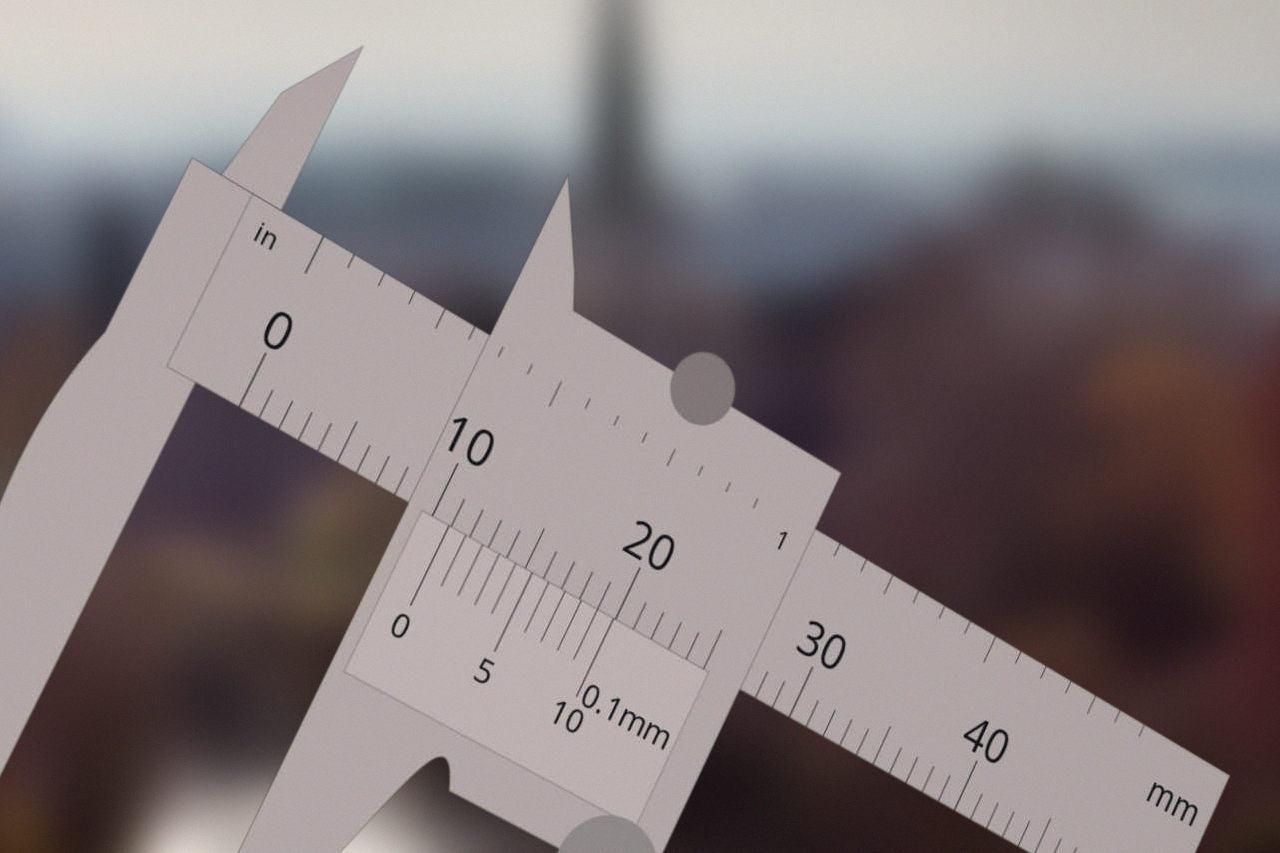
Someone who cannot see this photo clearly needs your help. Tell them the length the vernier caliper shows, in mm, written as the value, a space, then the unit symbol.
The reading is 10.9 mm
